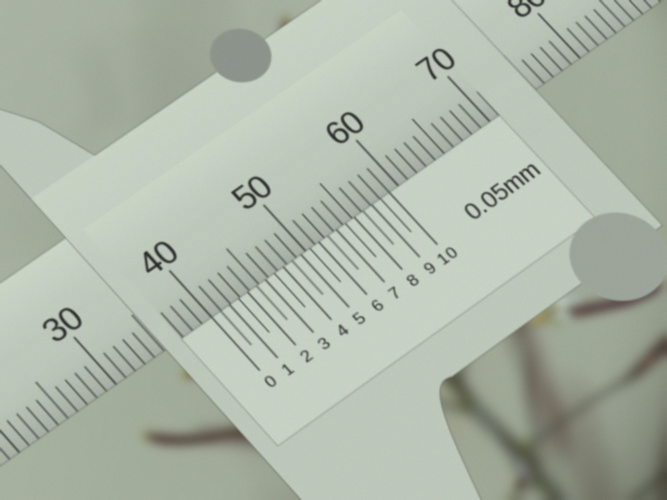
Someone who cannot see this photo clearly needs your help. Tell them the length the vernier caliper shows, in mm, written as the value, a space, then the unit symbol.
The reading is 40.0 mm
